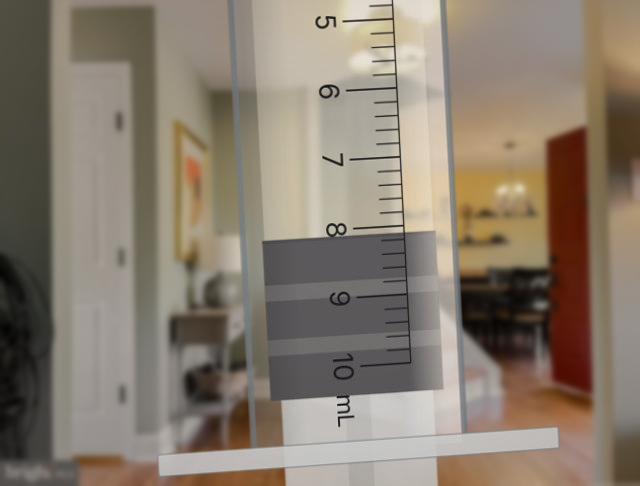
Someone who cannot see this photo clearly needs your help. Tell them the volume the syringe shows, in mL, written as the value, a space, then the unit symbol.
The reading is 8.1 mL
